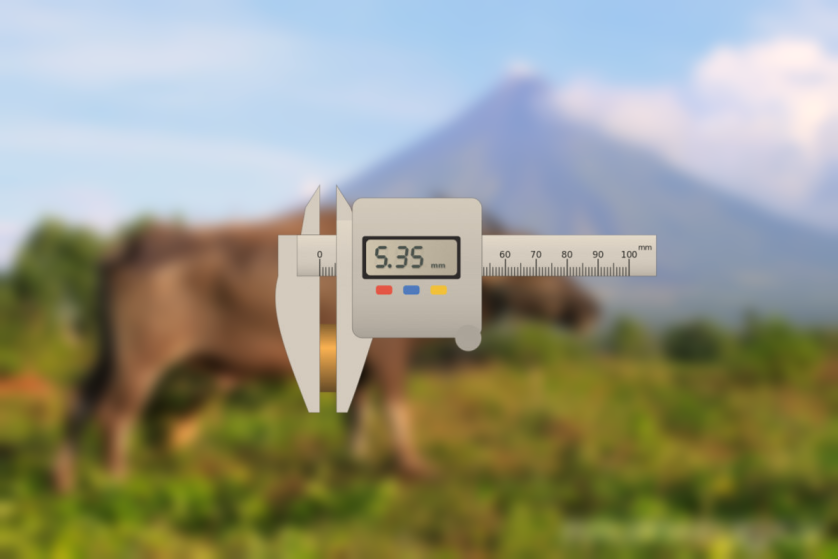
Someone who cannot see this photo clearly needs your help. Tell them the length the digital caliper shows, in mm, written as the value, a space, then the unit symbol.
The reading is 5.35 mm
